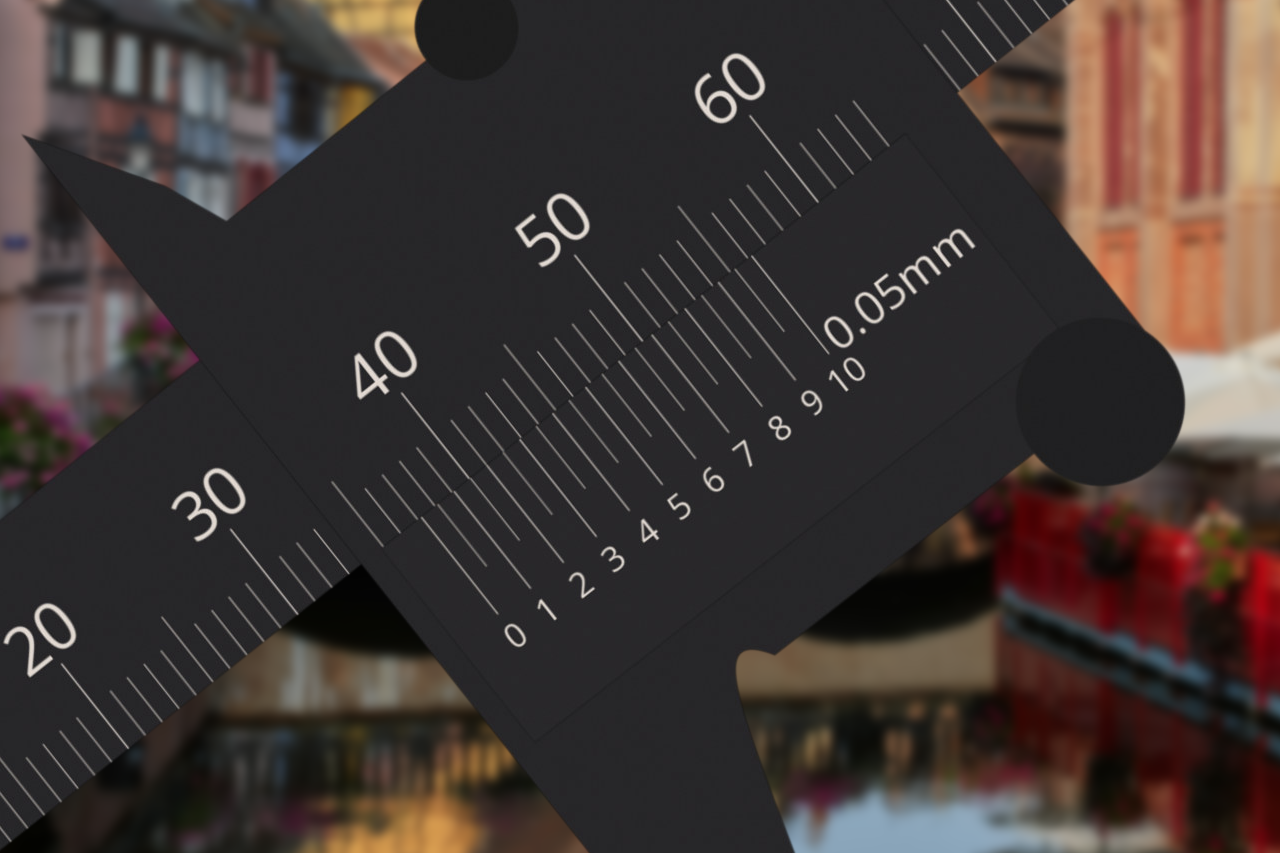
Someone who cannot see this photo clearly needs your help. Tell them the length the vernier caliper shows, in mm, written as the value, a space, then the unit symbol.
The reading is 37.2 mm
